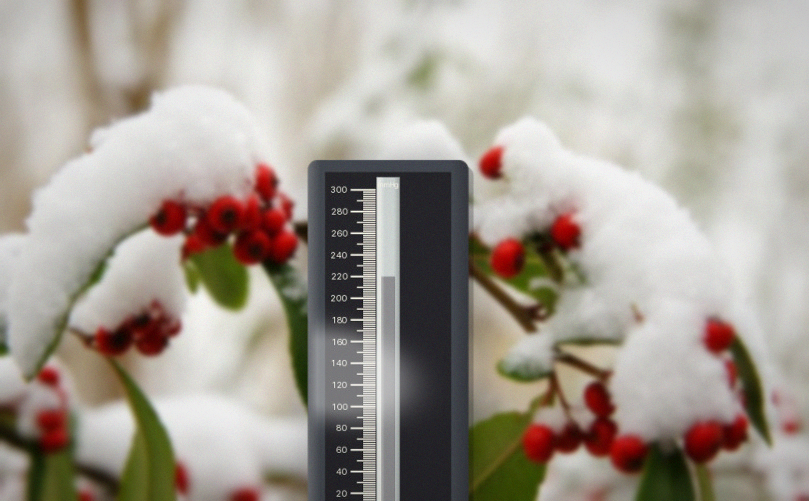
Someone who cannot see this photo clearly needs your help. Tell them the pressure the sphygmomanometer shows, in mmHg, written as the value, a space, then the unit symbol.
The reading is 220 mmHg
